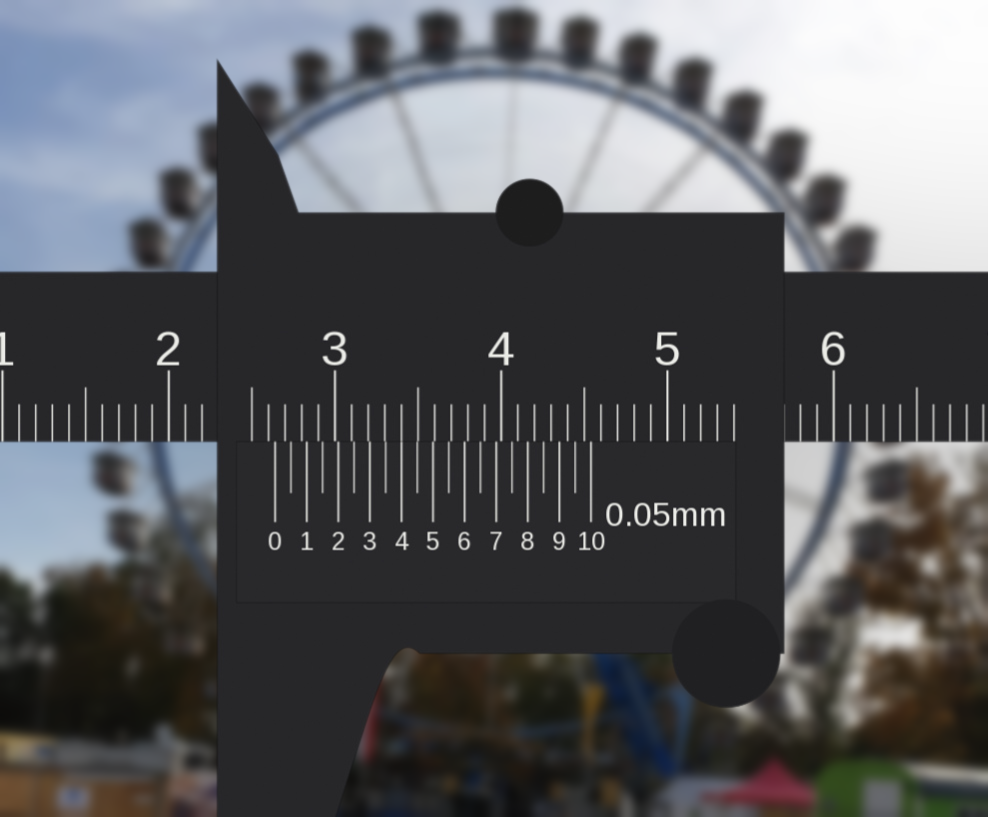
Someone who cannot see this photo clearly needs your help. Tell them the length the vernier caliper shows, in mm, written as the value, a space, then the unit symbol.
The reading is 26.4 mm
